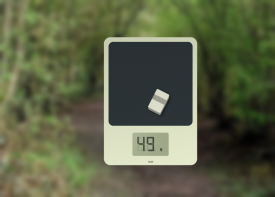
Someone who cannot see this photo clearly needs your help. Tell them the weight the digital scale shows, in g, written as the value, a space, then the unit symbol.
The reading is 49 g
